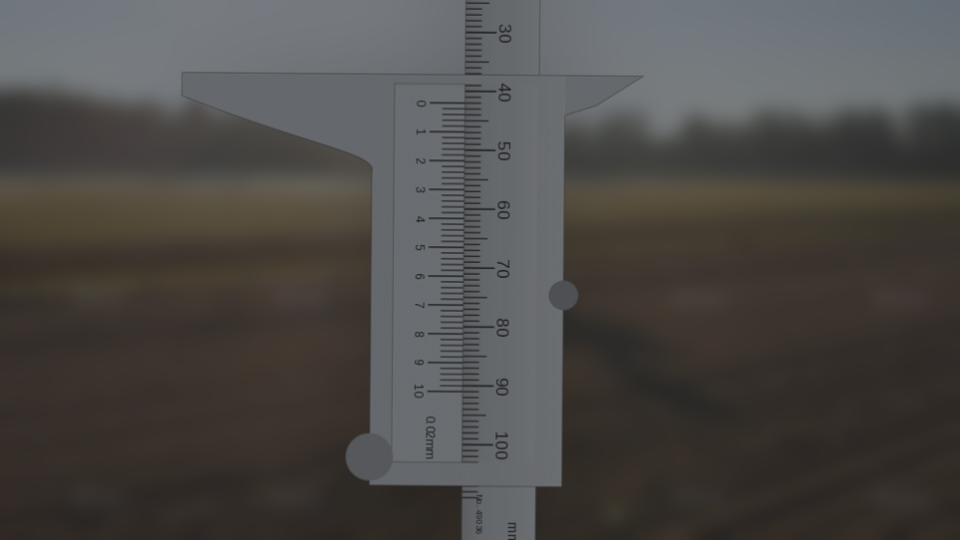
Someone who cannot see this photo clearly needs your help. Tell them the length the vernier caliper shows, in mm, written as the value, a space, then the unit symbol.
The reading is 42.0 mm
